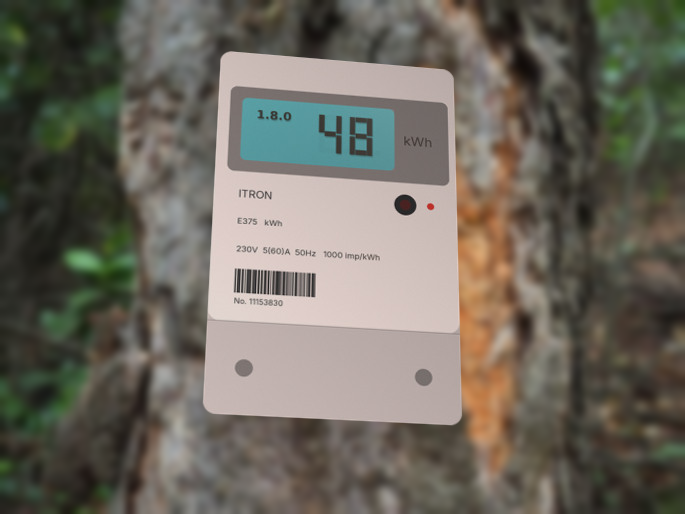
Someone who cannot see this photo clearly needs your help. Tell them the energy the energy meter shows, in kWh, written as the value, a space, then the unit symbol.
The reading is 48 kWh
